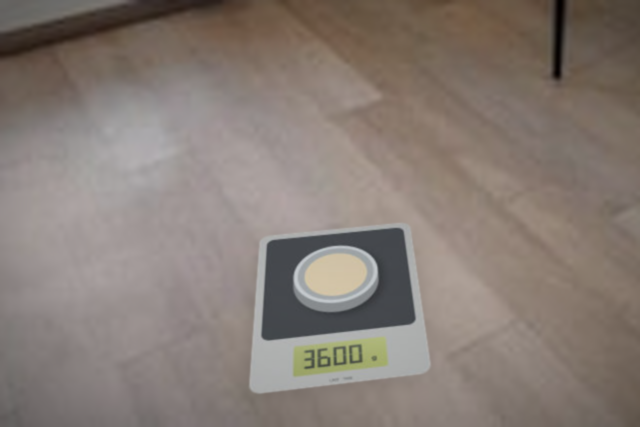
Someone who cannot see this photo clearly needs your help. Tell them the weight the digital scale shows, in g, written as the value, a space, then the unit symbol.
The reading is 3600 g
